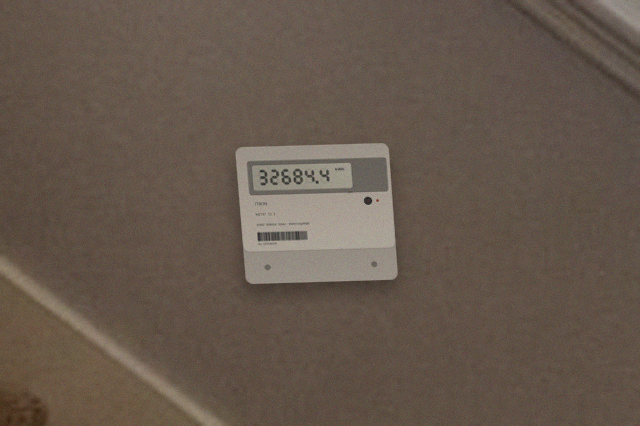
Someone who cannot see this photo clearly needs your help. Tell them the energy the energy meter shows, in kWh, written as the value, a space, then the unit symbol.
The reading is 32684.4 kWh
